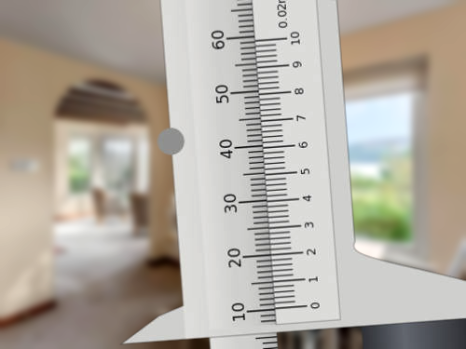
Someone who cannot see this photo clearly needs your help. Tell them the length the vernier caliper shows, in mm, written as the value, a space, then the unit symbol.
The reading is 10.2 mm
